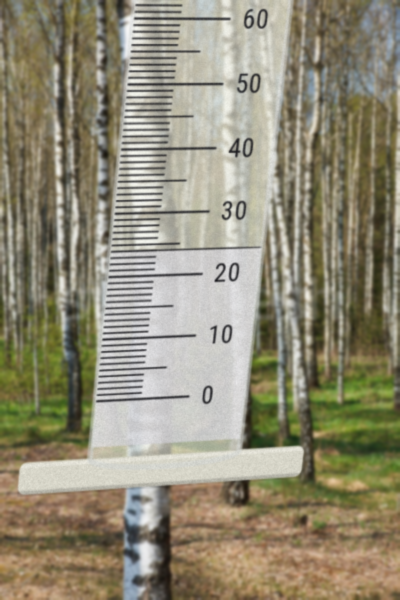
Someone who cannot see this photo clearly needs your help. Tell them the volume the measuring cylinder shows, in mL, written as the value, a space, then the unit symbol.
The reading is 24 mL
